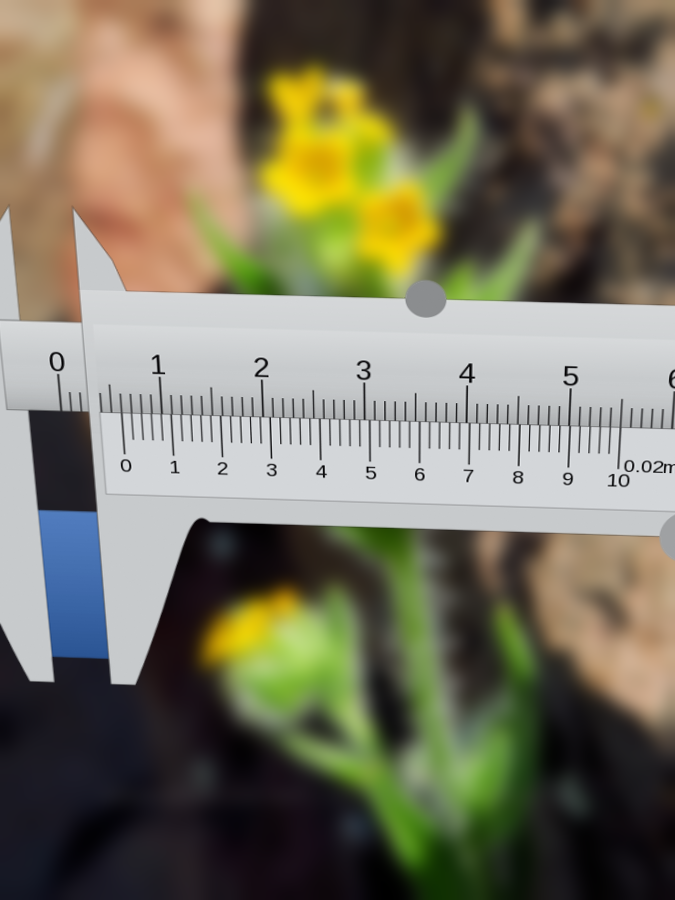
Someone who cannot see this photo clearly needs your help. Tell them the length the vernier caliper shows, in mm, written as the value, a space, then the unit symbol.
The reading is 6.0 mm
